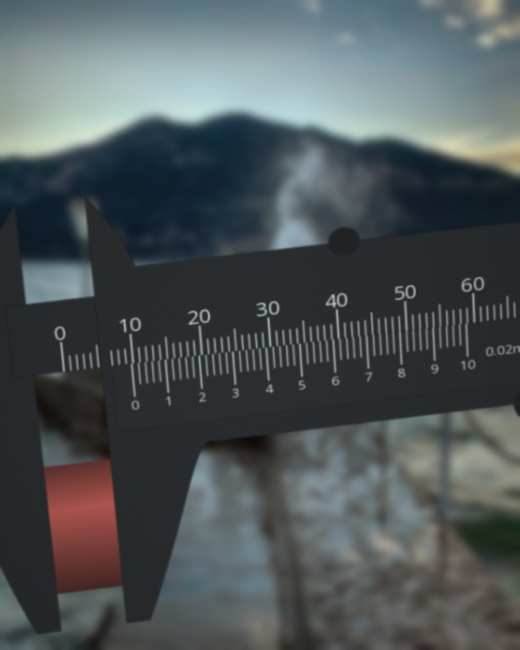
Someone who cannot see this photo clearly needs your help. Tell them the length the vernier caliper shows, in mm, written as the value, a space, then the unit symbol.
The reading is 9.8 mm
